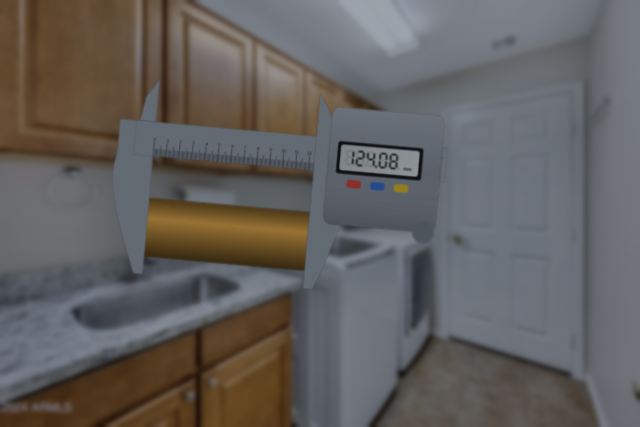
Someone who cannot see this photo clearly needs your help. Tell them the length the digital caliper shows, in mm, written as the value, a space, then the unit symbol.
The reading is 124.08 mm
